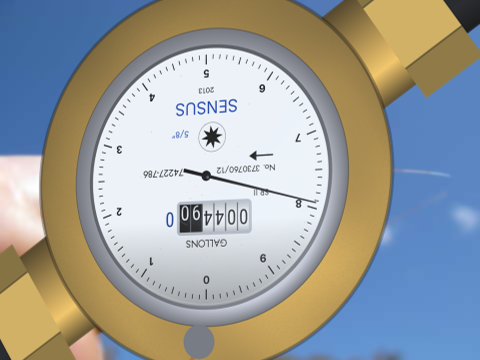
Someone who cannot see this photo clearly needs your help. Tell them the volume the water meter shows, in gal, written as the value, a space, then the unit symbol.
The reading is 44897.9 gal
